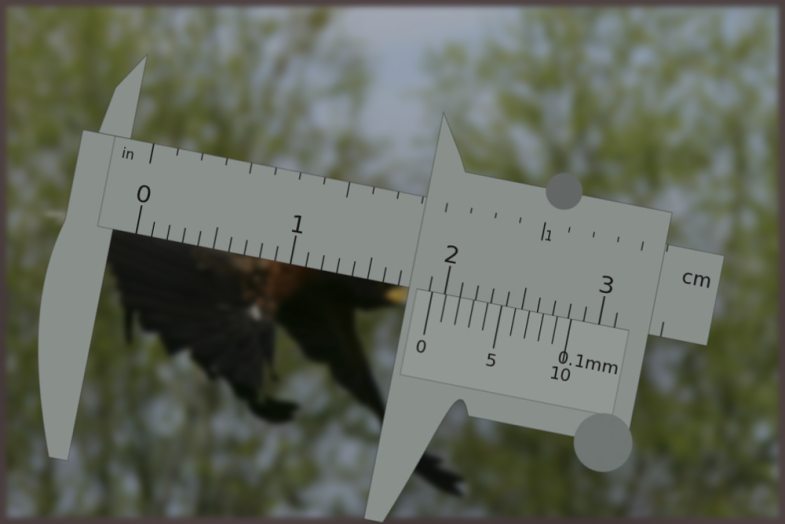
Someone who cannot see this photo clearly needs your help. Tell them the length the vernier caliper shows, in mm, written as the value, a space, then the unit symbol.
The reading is 19.2 mm
